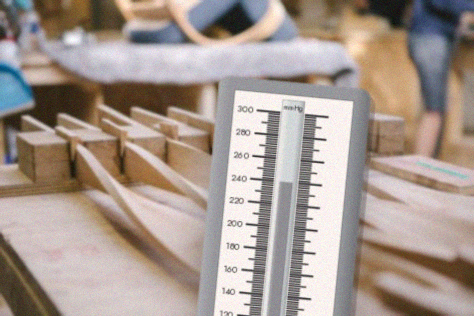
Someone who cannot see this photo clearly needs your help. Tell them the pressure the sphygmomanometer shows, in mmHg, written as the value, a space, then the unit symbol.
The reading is 240 mmHg
